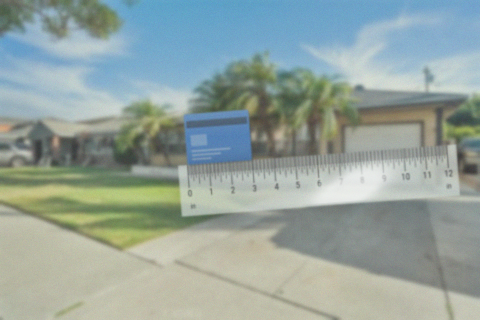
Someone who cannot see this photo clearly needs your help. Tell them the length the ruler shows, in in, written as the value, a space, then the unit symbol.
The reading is 3 in
